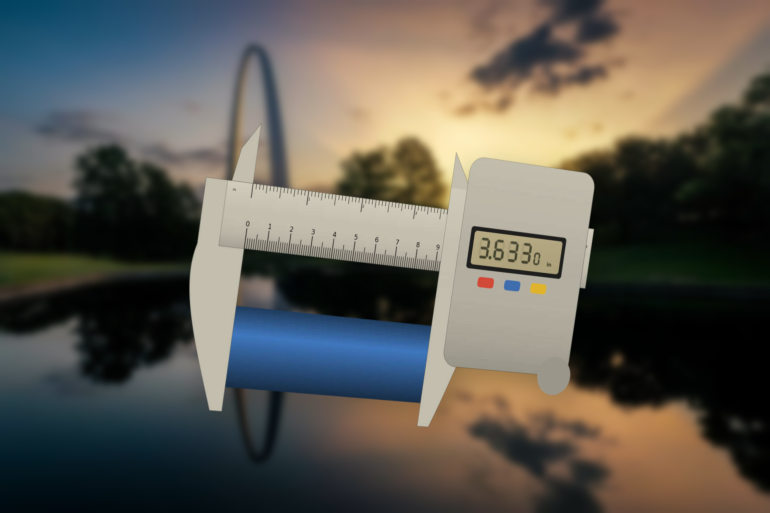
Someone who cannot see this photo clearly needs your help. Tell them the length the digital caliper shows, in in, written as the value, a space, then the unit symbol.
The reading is 3.6330 in
